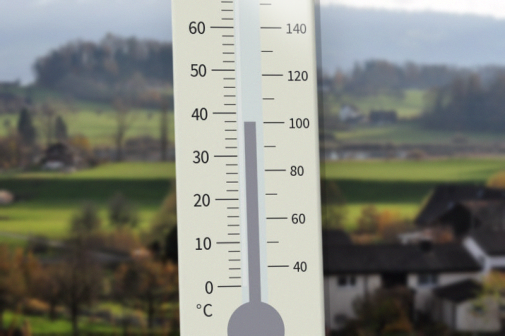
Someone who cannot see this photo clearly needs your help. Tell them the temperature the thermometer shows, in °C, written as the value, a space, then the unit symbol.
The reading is 38 °C
